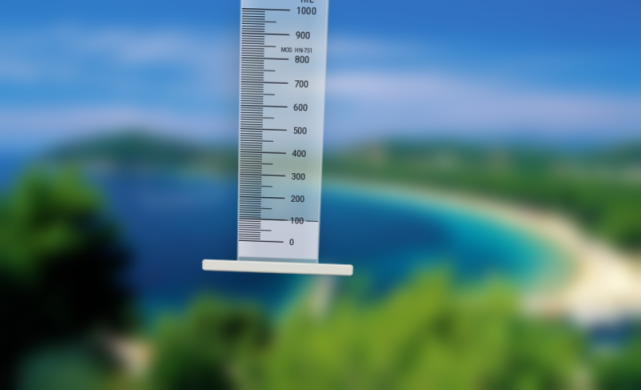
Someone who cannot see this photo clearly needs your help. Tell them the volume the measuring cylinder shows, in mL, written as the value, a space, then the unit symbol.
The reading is 100 mL
